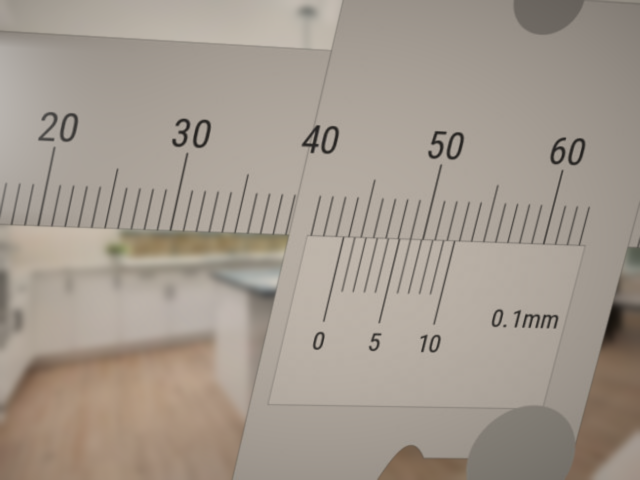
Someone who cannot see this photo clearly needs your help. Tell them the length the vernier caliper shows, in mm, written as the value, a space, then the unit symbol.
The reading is 43.6 mm
